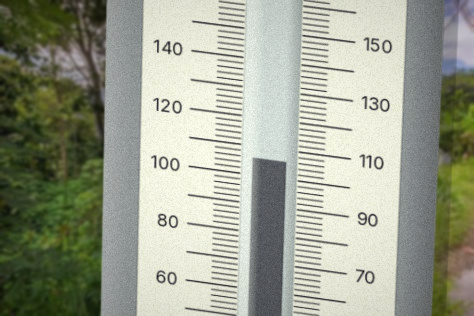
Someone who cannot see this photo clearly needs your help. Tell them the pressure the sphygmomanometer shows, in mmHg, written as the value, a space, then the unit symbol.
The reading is 106 mmHg
